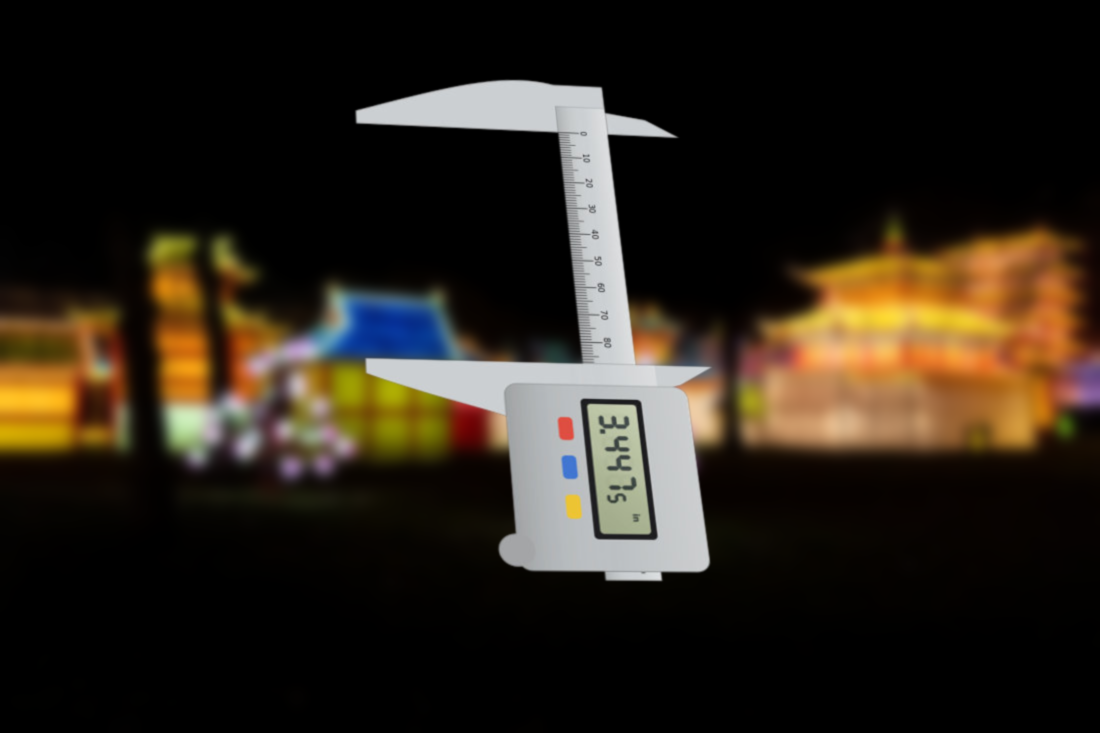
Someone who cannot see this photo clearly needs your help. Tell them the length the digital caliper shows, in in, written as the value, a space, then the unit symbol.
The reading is 3.4475 in
